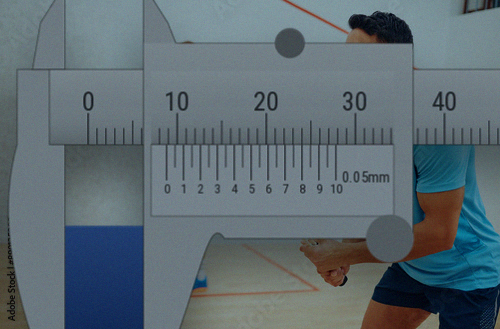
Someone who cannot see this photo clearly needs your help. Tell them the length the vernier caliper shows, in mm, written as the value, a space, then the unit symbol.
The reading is 8.8 mm
